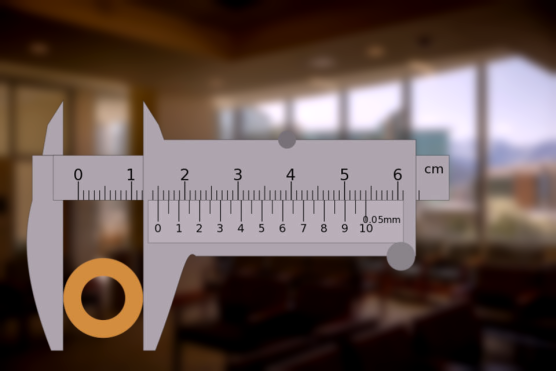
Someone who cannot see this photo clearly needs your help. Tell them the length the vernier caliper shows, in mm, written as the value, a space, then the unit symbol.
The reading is 15.0 mm
